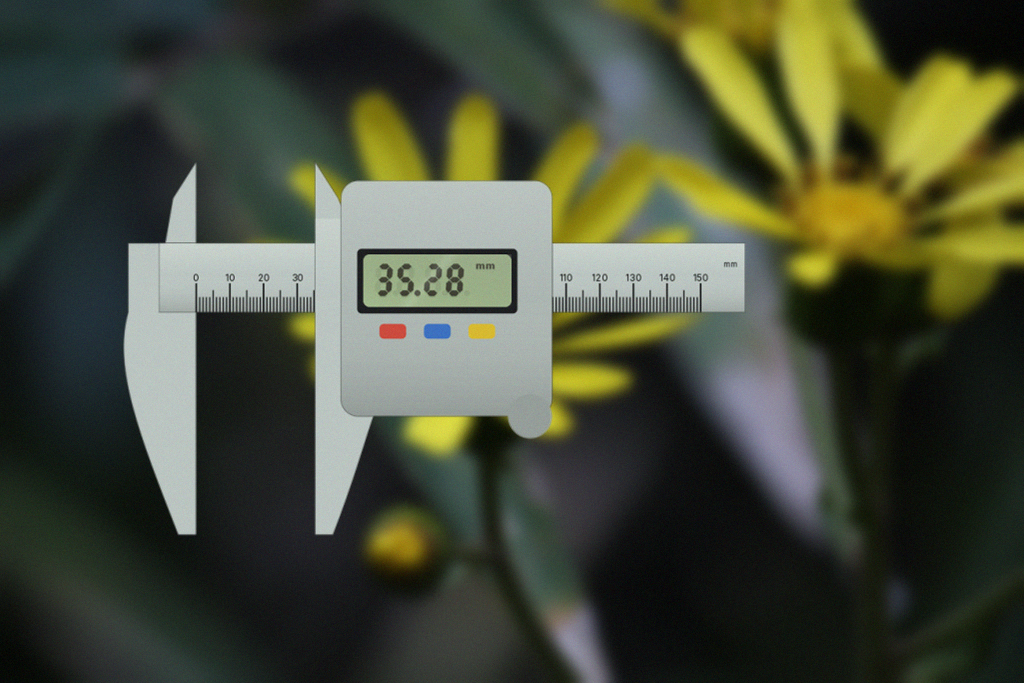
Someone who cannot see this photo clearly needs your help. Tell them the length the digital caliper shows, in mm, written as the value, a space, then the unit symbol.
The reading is 35.28 mm
